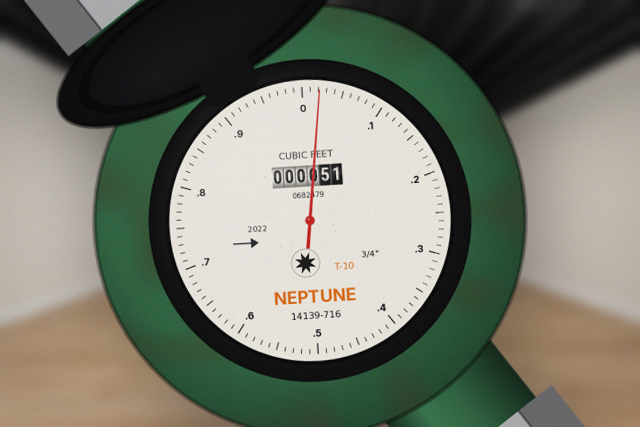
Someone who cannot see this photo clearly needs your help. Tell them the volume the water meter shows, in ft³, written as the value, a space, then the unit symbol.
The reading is 51.02 ft³
